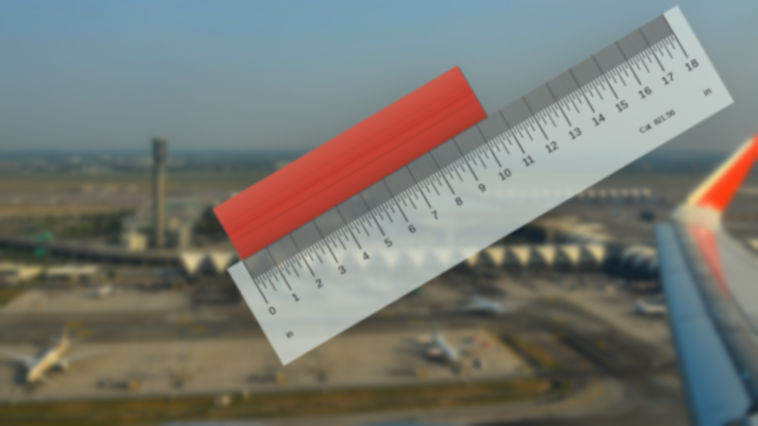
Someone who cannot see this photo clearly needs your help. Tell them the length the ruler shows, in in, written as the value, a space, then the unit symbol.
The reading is 10.5 in
